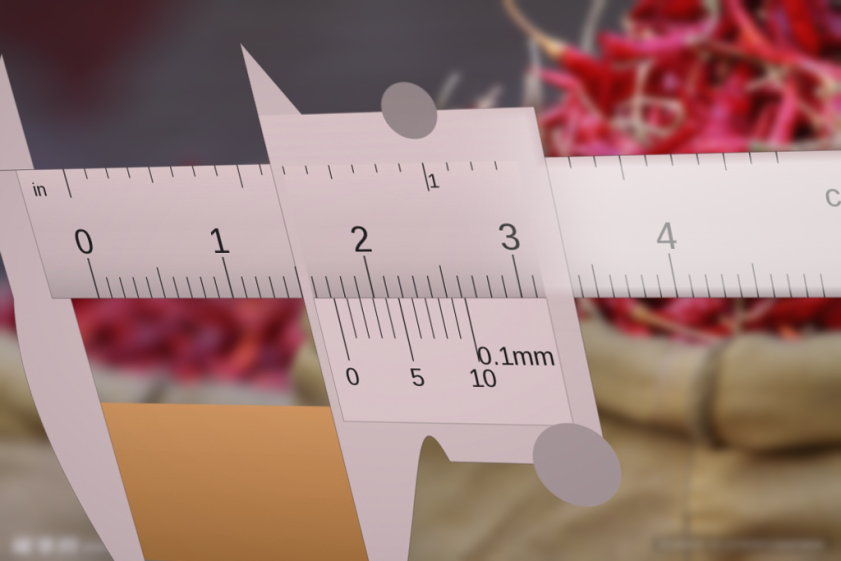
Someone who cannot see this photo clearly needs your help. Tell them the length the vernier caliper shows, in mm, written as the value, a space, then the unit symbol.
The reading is 17.2 mm
